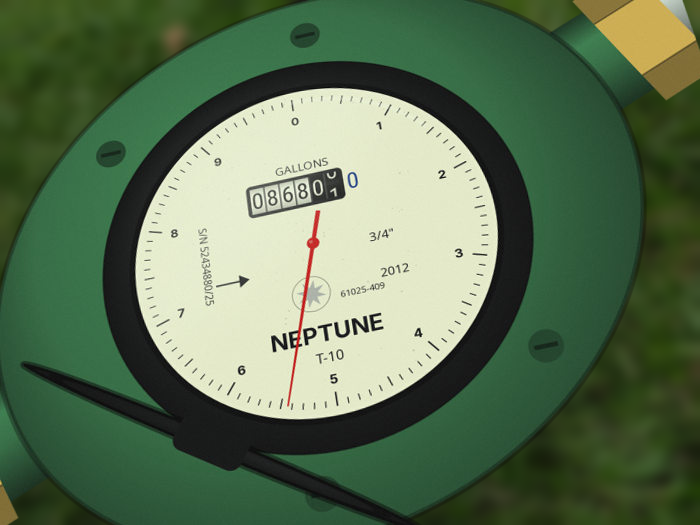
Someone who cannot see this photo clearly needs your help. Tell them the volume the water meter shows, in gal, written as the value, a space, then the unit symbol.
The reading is 868005.4 gal
